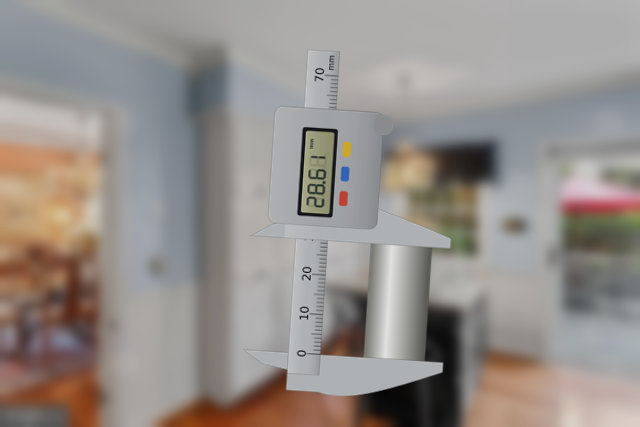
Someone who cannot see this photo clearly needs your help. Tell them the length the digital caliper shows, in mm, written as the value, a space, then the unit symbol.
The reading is 28.61 mm
